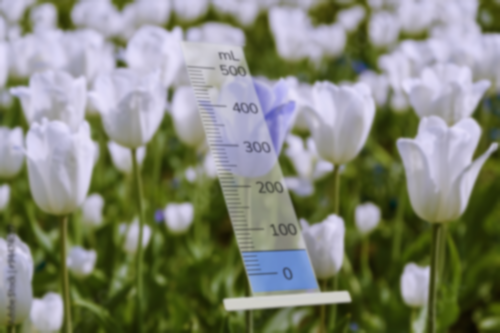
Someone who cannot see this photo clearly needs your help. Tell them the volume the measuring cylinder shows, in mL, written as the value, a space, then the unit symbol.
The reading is 50 mL
